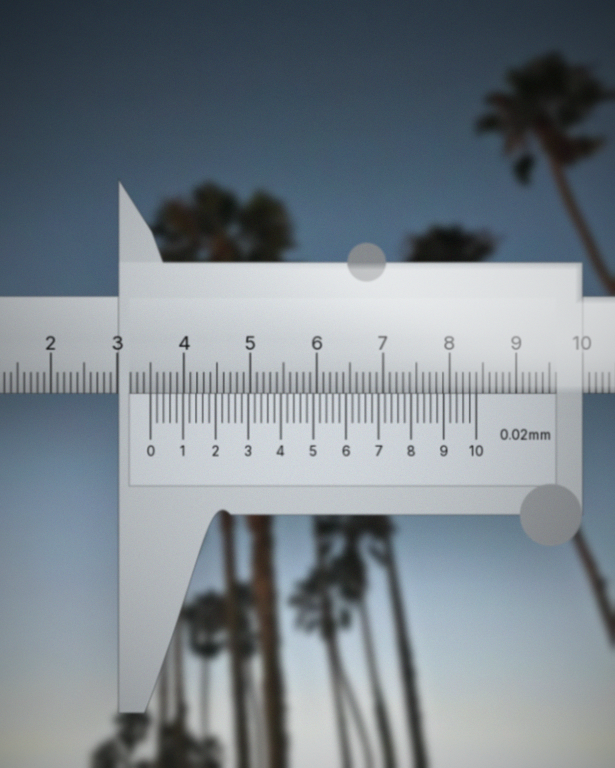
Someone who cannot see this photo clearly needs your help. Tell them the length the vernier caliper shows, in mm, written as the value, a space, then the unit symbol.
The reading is 35.0 mm
